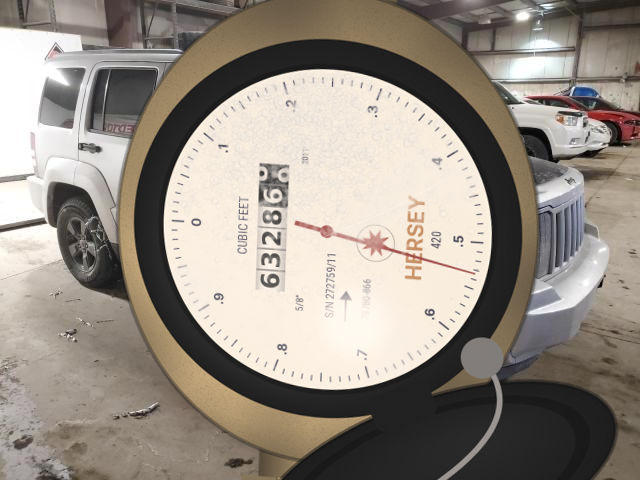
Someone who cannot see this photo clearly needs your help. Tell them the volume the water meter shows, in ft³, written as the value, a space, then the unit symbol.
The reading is 632868.53 ft³
